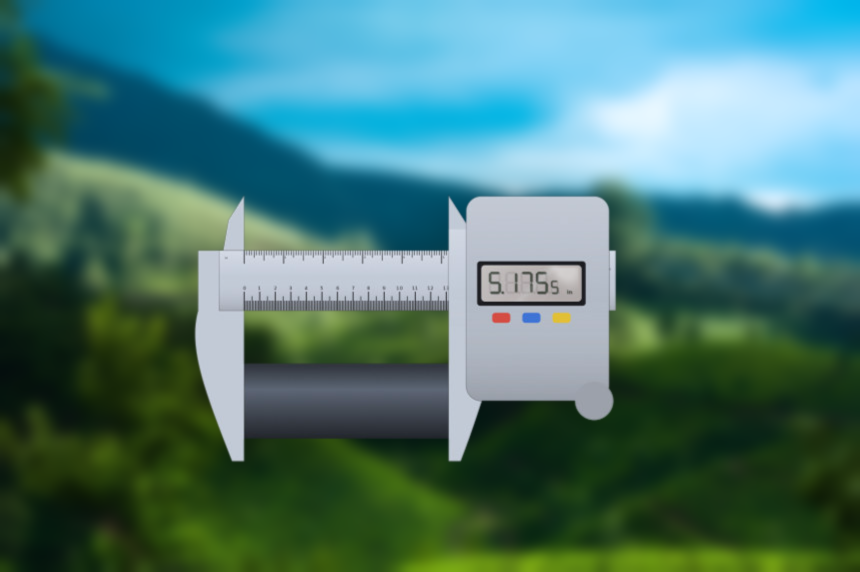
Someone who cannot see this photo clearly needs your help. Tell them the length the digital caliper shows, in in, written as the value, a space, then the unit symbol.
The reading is 5.1755 in
